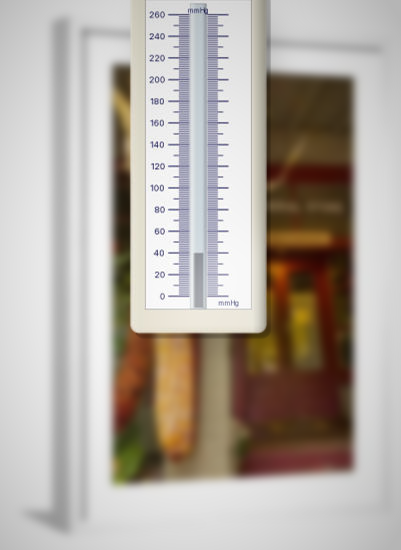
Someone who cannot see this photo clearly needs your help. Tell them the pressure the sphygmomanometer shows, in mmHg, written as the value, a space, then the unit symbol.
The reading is 40 mmHg
